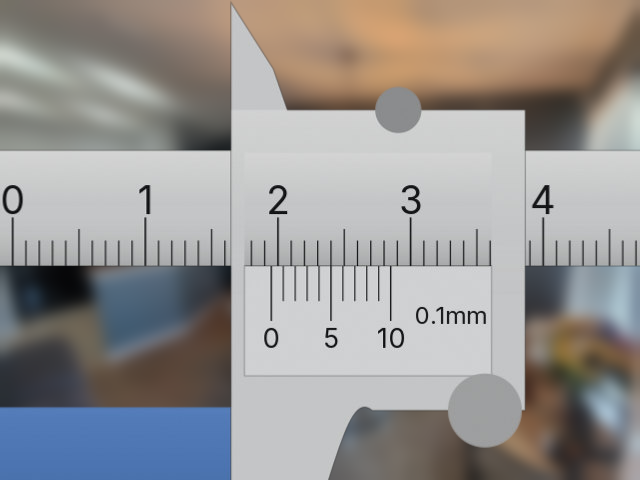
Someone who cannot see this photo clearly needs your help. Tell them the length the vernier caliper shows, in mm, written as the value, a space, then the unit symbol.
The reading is 19.5 mm
